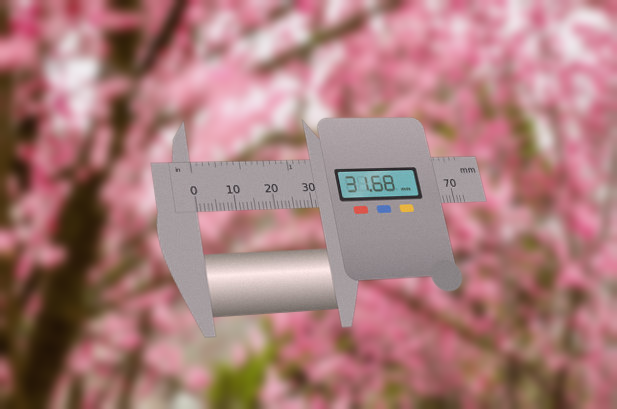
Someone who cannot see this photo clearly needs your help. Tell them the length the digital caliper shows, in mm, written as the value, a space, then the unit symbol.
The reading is 31.68 mm
